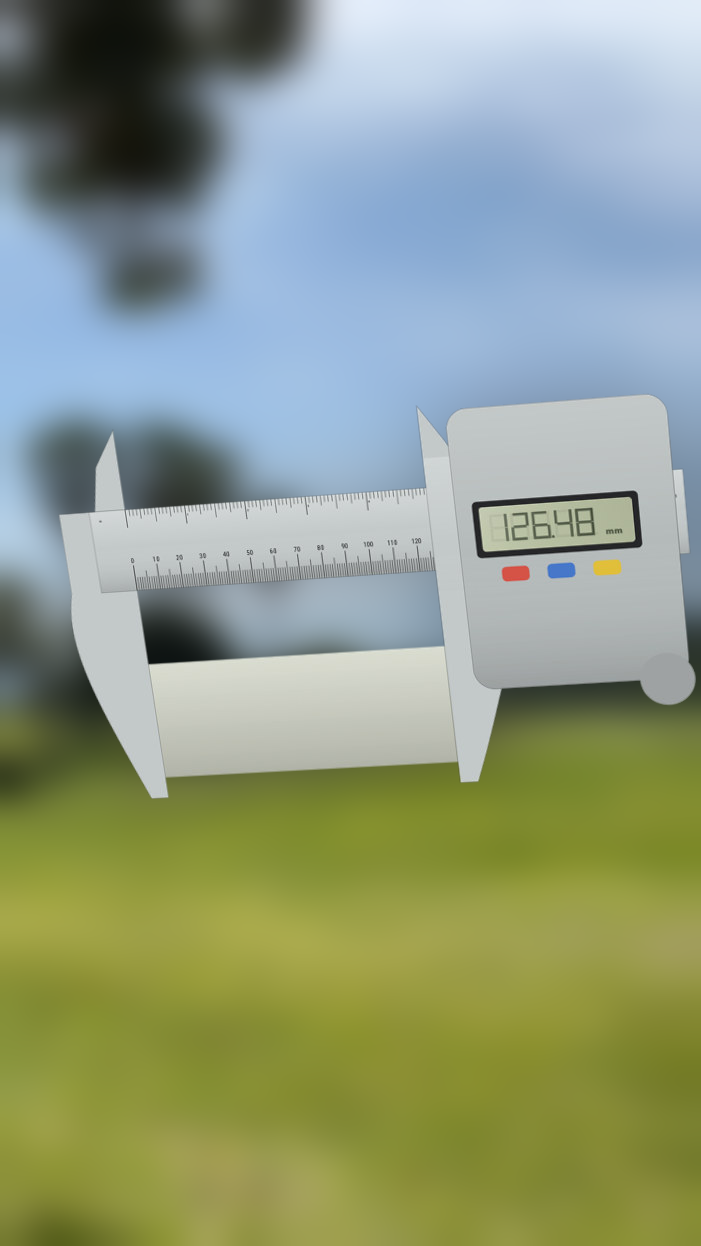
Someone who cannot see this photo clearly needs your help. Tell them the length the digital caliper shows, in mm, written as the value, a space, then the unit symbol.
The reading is 126.48 mm
